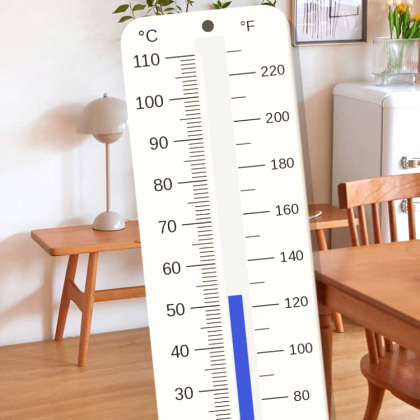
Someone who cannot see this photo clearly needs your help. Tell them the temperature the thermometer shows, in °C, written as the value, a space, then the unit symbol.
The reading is 52 °C
